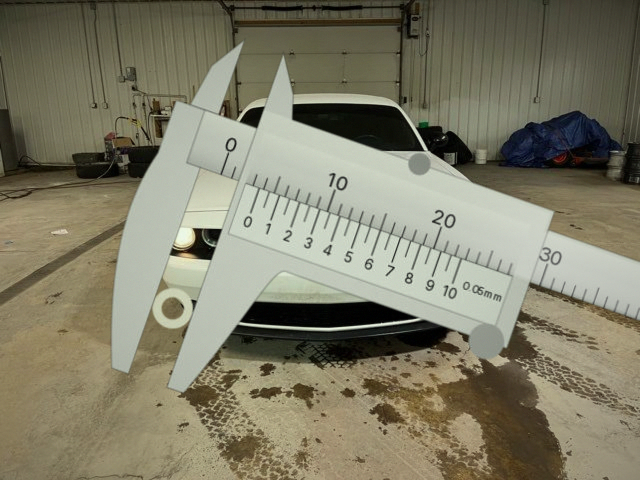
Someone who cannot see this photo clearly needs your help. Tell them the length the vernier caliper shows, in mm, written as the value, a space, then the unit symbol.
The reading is 3.6 mm
